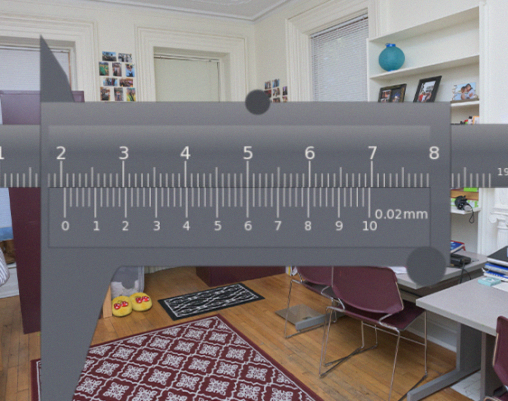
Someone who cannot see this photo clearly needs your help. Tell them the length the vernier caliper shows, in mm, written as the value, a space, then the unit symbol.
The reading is 20.6 mm
